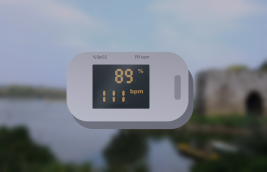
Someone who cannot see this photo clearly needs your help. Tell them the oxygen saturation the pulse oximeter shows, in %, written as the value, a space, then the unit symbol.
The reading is 89 %
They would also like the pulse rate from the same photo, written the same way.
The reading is 111 bpm
